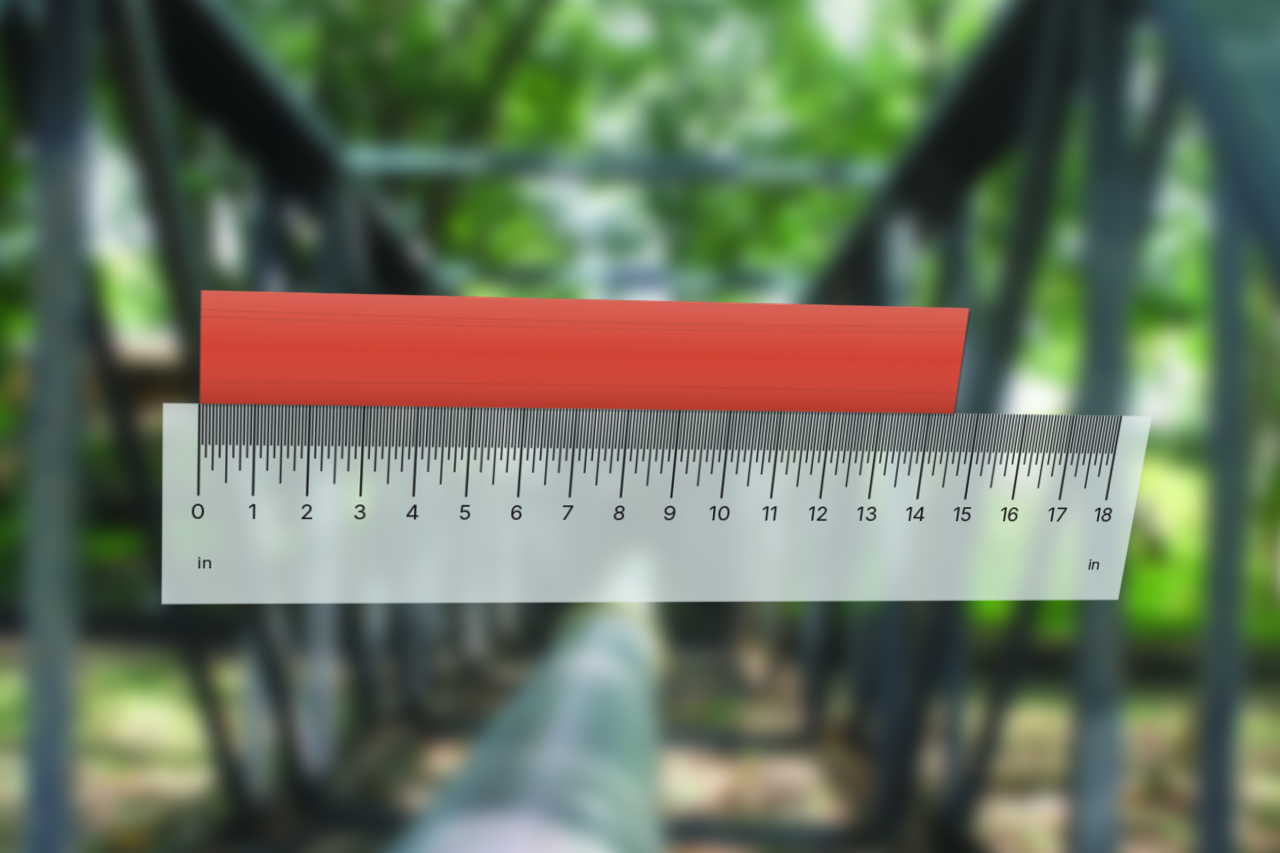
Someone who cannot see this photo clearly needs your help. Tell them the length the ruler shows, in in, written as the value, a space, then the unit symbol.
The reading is 14.5 in
